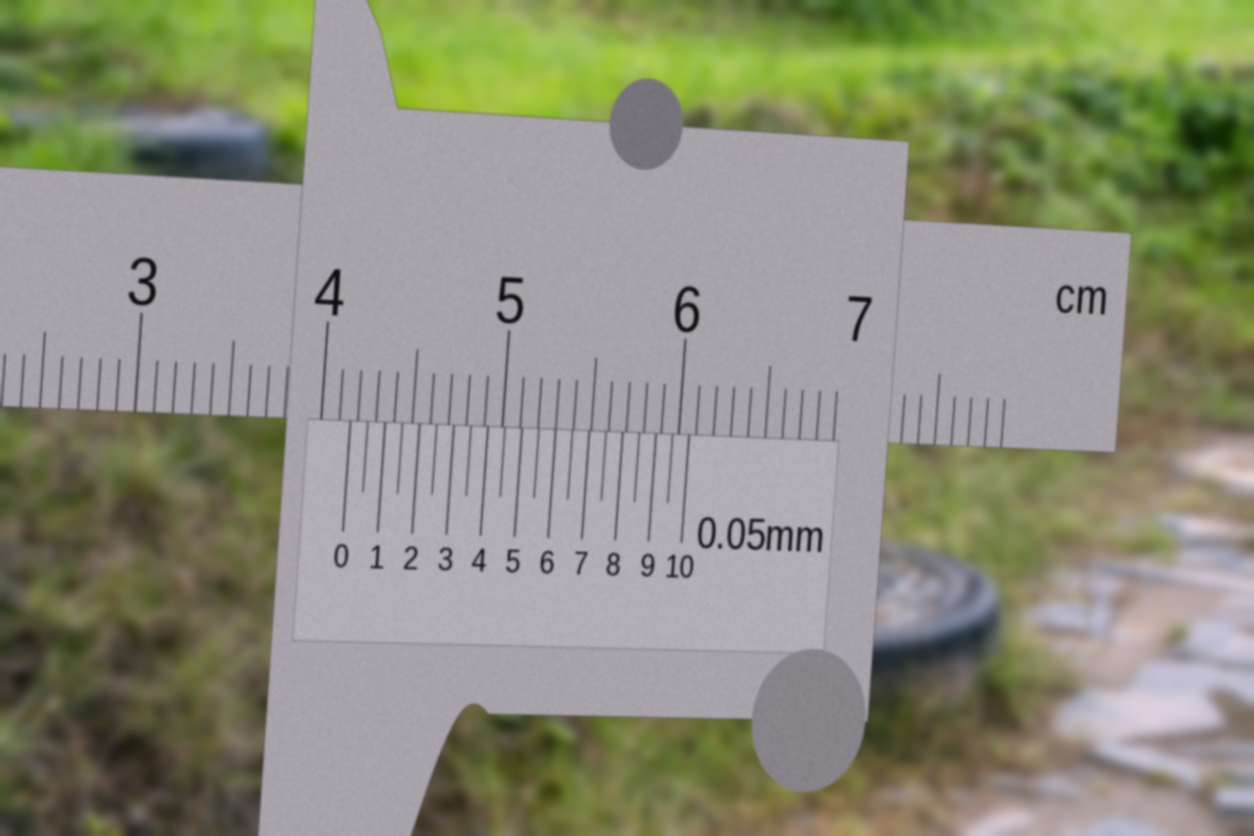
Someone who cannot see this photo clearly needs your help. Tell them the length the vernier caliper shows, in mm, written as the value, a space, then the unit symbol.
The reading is 41.6 mm
